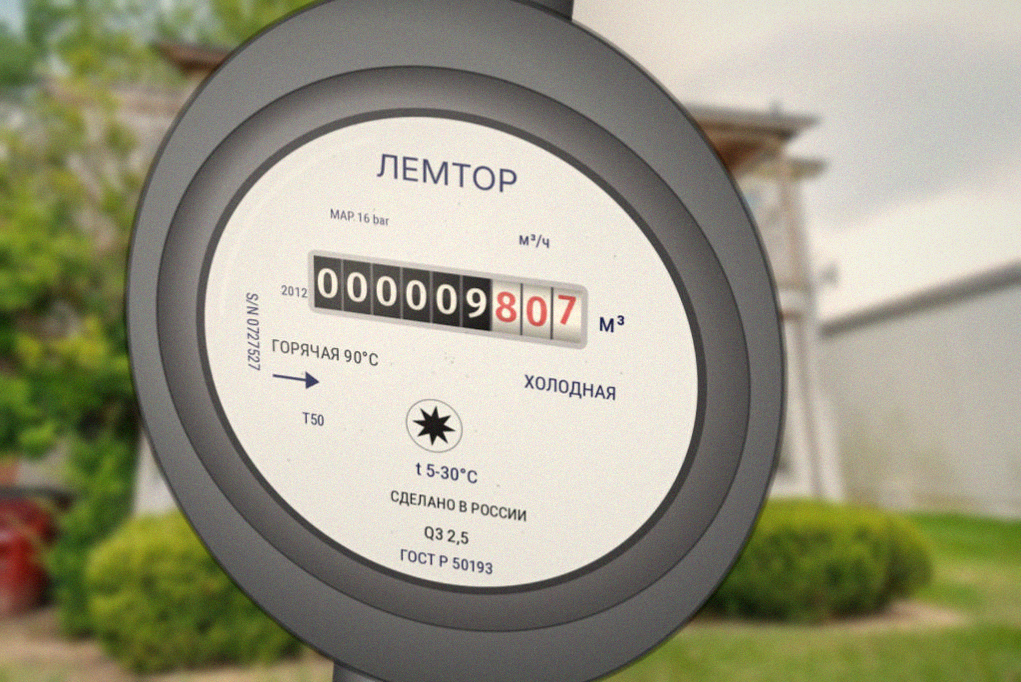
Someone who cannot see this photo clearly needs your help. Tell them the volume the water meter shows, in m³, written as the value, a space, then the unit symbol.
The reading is 9.807 m³
